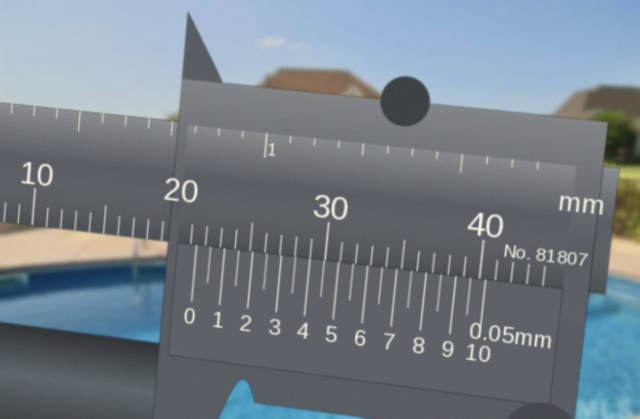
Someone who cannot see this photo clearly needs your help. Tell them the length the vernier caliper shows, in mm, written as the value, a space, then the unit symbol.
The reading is 21.4 mm
